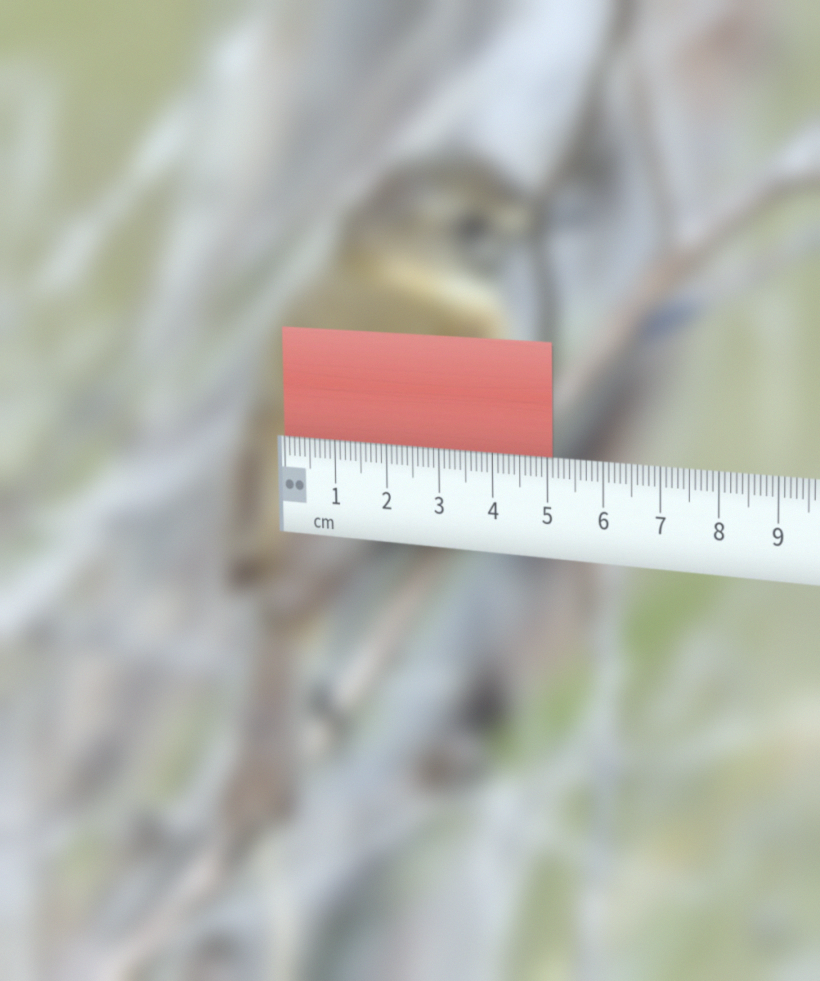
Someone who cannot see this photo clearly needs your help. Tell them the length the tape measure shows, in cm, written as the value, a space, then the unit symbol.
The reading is 5.1 cm
